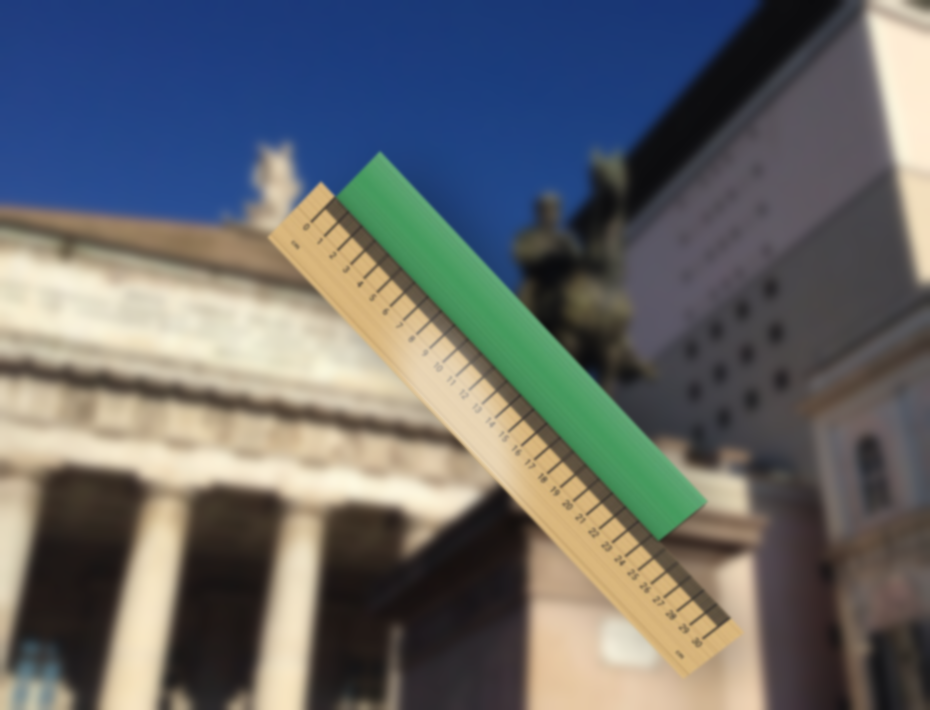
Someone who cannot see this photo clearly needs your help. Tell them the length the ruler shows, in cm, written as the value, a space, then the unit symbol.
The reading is 24.5 cm
